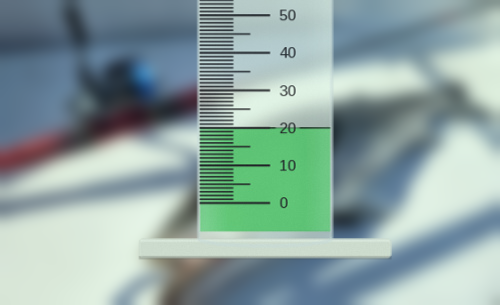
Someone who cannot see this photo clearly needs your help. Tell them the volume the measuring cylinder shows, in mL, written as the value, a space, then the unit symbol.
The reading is 20 mL
